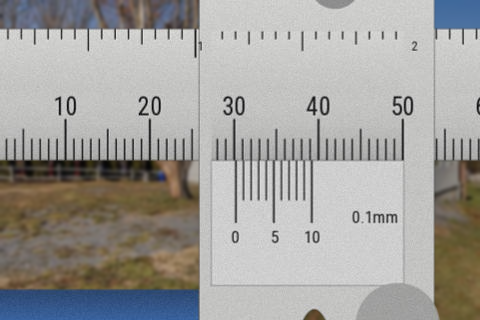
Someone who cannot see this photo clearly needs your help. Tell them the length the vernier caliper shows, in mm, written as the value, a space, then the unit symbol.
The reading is 30.2 mm
